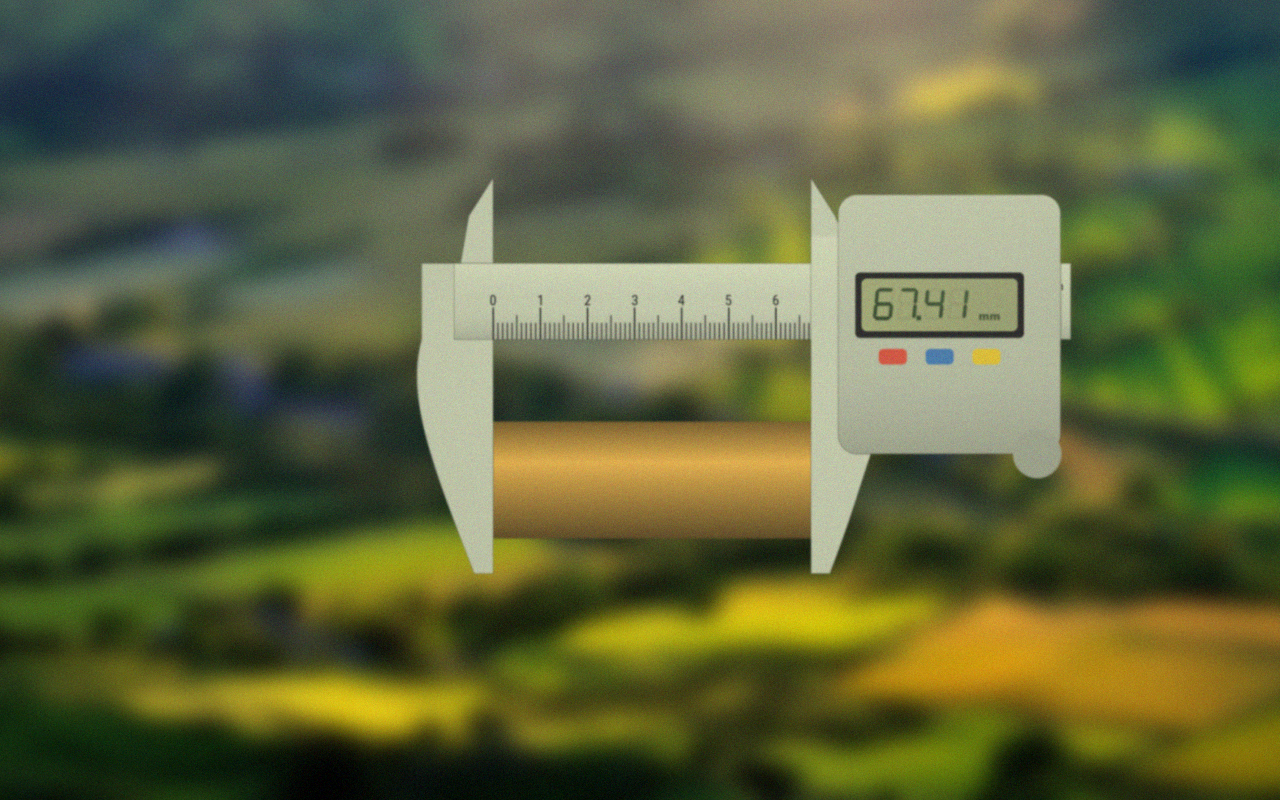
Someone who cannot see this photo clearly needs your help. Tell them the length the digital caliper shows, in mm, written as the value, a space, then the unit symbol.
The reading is 67.41 mm
